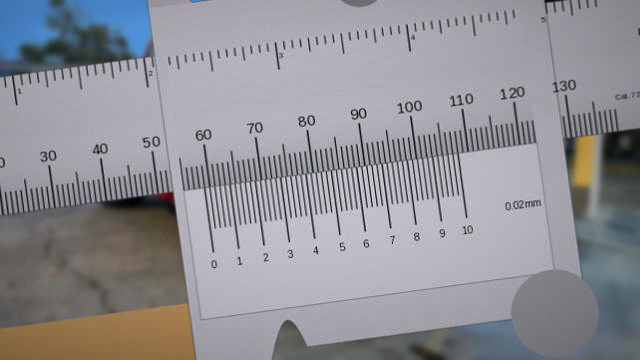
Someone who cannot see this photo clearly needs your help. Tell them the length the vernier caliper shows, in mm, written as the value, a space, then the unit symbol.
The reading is 59.0 mm
